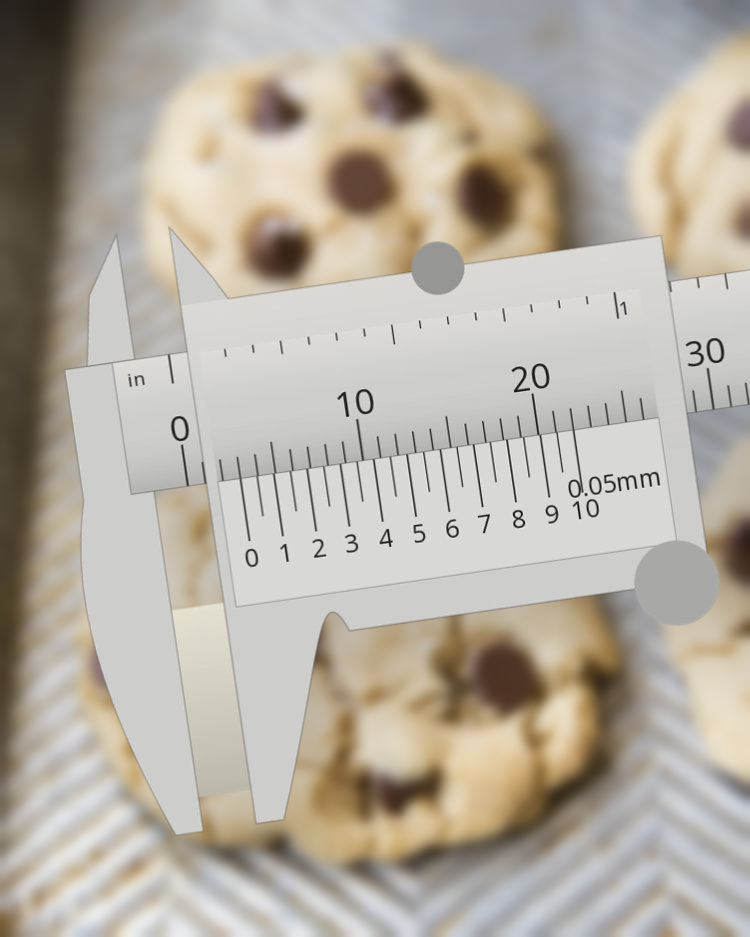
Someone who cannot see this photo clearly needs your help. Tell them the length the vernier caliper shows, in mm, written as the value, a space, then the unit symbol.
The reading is 3.0 mm
